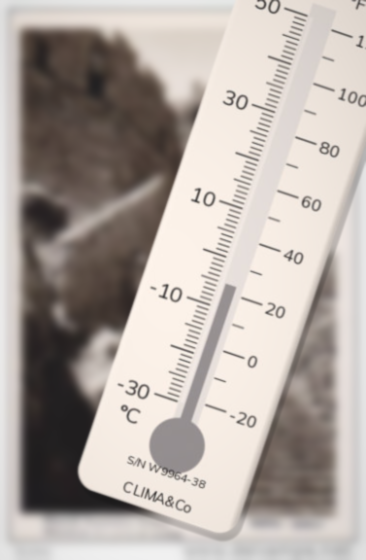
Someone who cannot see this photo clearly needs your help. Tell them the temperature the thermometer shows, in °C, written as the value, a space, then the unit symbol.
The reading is -5 °C
